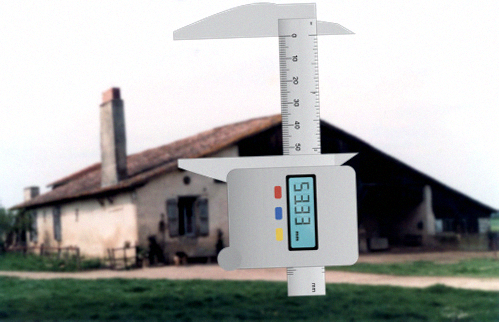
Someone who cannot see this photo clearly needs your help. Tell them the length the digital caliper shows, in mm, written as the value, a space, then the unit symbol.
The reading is 53.33 mm
